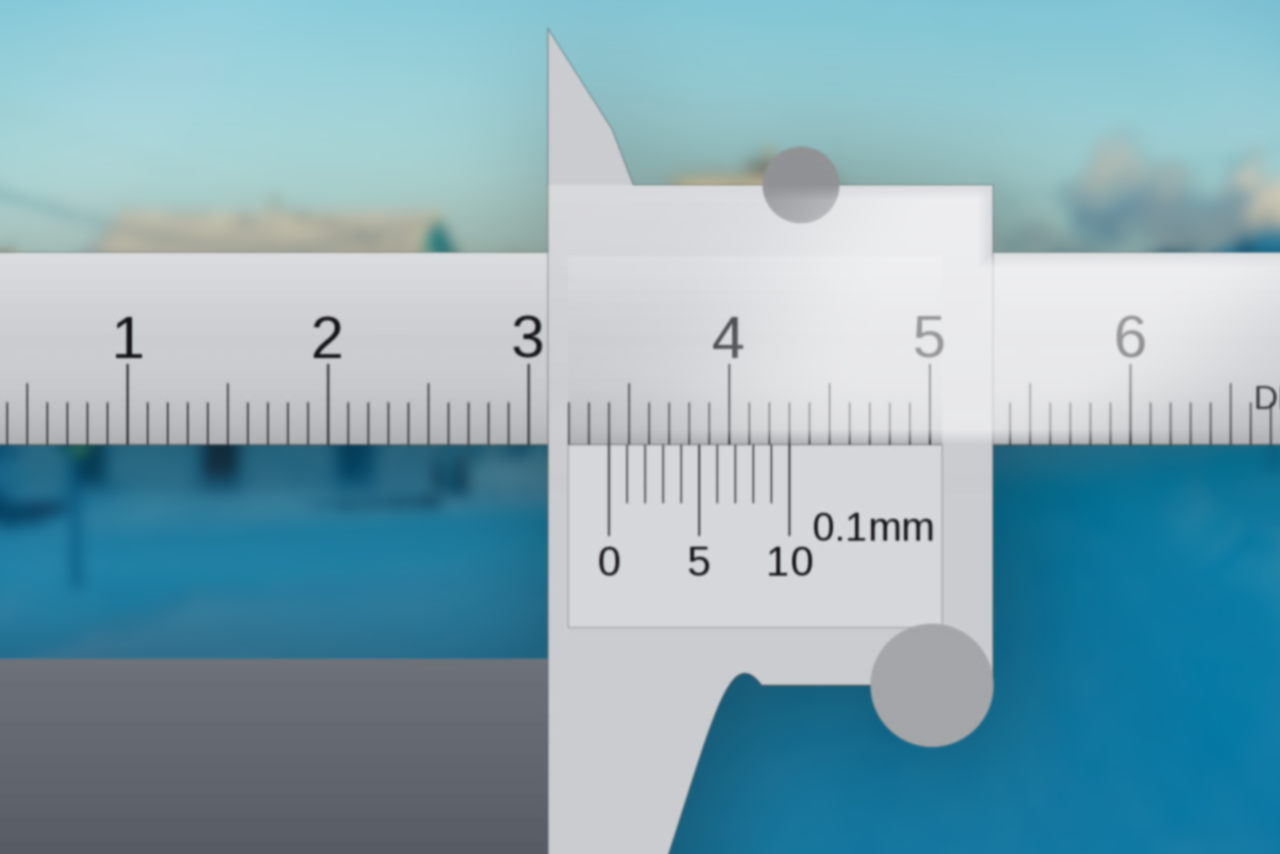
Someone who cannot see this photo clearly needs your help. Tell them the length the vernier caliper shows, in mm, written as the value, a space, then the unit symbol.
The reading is 34.0 mm
